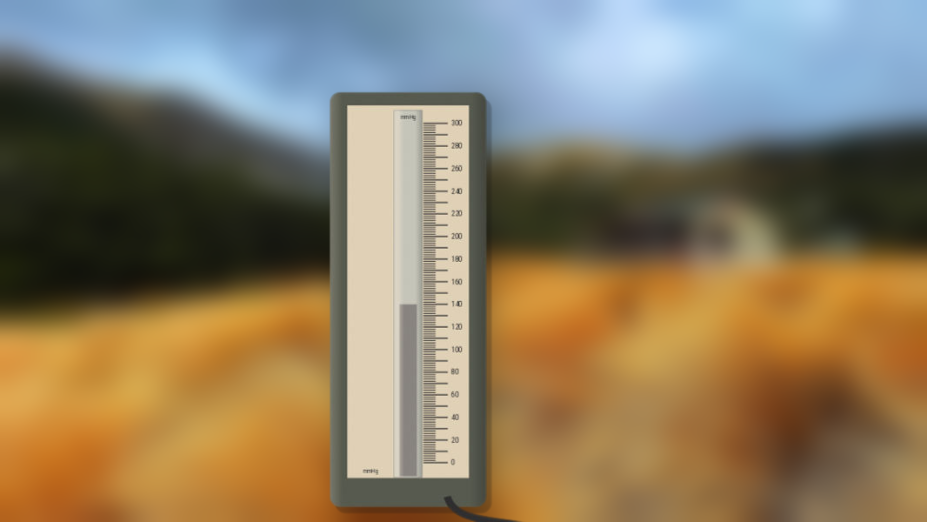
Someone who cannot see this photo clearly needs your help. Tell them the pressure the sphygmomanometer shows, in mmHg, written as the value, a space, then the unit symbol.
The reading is 140 mmHg
